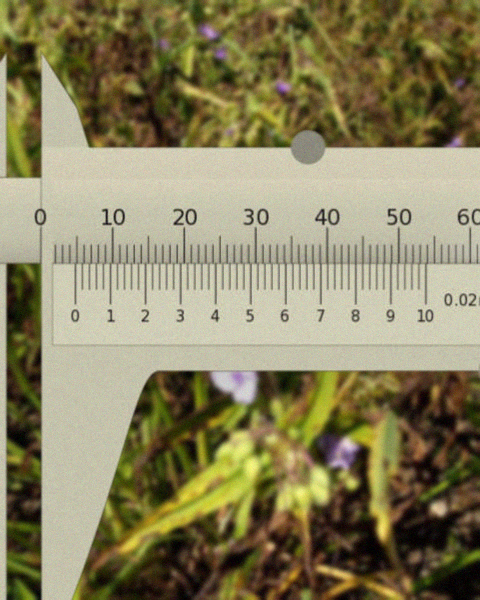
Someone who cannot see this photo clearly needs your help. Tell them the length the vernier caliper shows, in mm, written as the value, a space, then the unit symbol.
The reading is 4.8 mm
